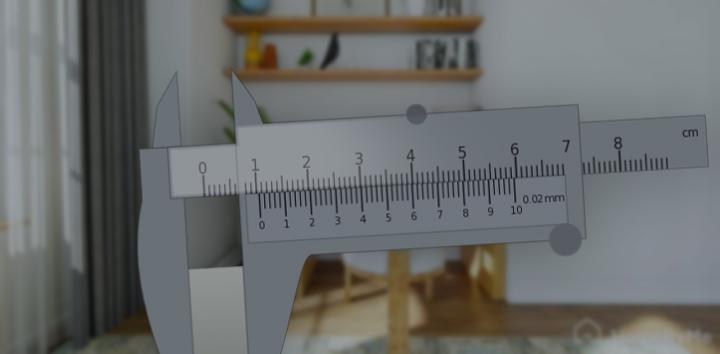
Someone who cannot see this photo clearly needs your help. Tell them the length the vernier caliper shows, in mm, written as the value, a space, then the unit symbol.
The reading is 10.5 mm
